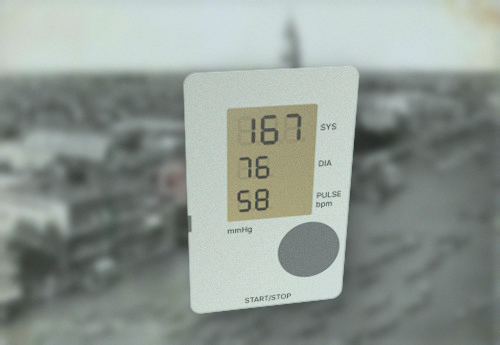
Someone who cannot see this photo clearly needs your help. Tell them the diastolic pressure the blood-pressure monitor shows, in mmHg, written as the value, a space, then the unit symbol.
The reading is 76 mmHg
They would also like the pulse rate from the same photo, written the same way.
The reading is 58 bpm
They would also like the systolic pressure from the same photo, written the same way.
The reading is 167 mmHg
